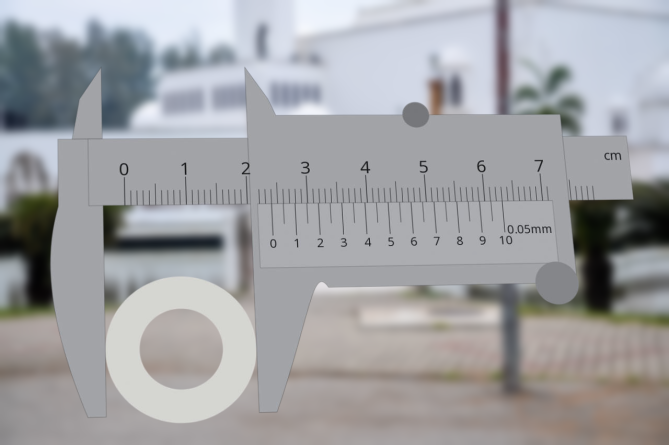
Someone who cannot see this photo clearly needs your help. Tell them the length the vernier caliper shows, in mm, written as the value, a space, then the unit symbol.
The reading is 24.0 mm
